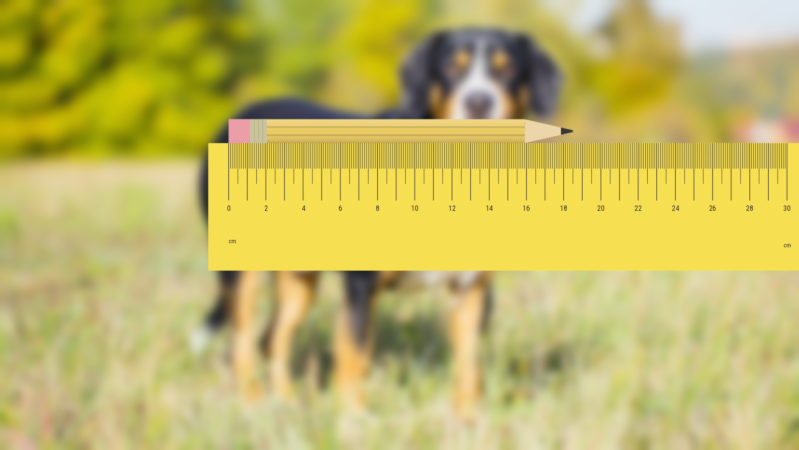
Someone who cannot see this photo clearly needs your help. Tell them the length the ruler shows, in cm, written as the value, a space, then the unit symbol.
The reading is 18.5 cm
